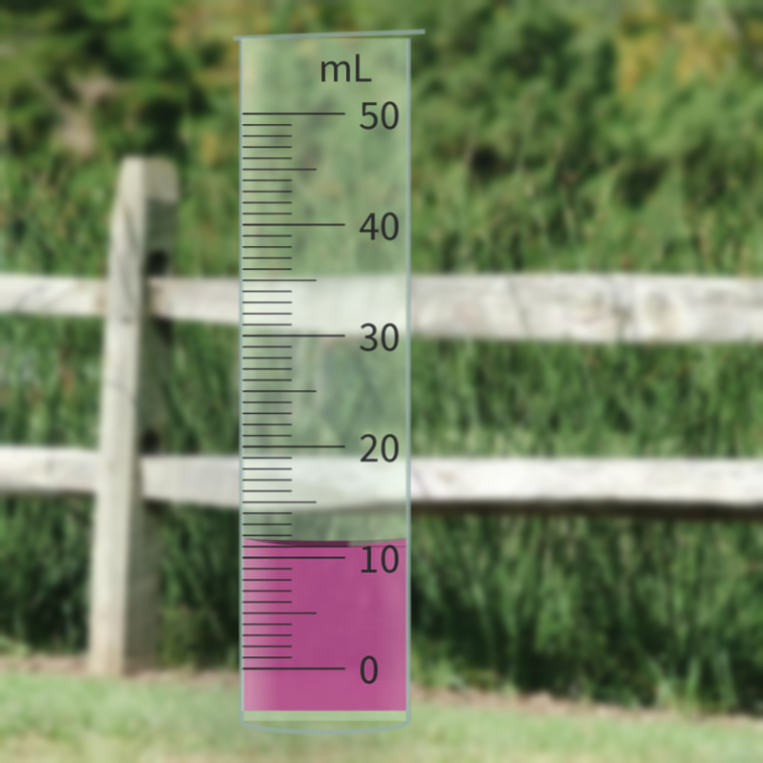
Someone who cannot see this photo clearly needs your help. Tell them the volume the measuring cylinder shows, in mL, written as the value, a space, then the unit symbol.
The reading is 11 mL
